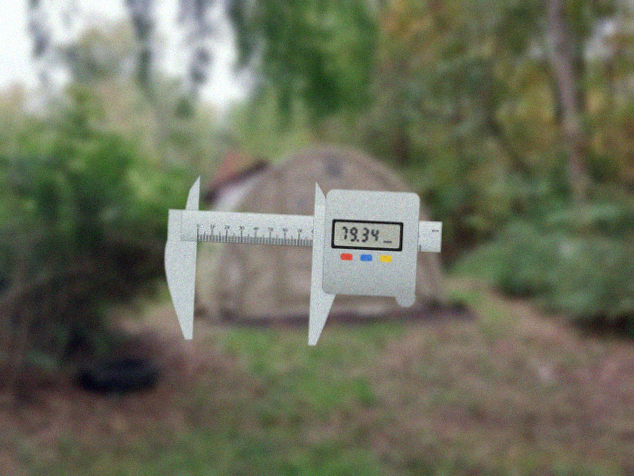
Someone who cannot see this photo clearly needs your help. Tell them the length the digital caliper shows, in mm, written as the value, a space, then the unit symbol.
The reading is 79.34 mm
